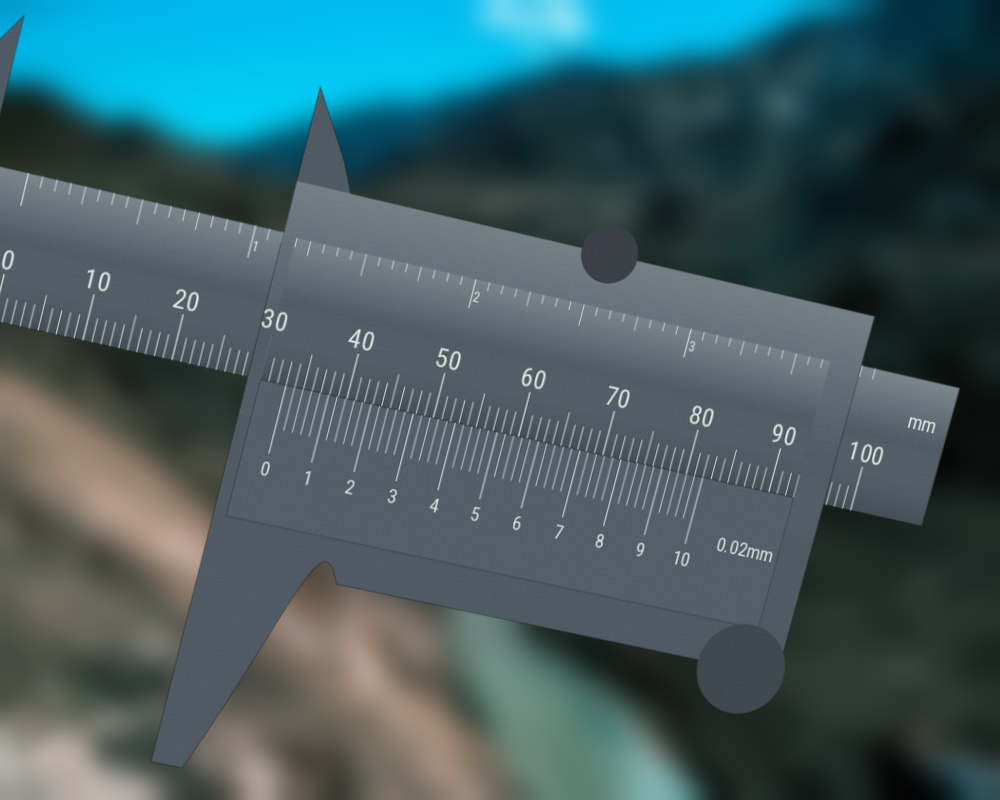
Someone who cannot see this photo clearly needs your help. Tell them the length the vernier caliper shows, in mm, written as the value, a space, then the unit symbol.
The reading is 33.0 mm
